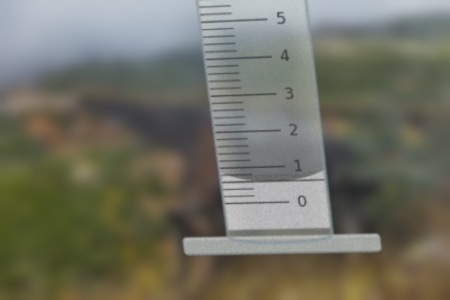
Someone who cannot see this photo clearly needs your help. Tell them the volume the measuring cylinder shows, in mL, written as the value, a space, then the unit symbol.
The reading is 0.6 mL
